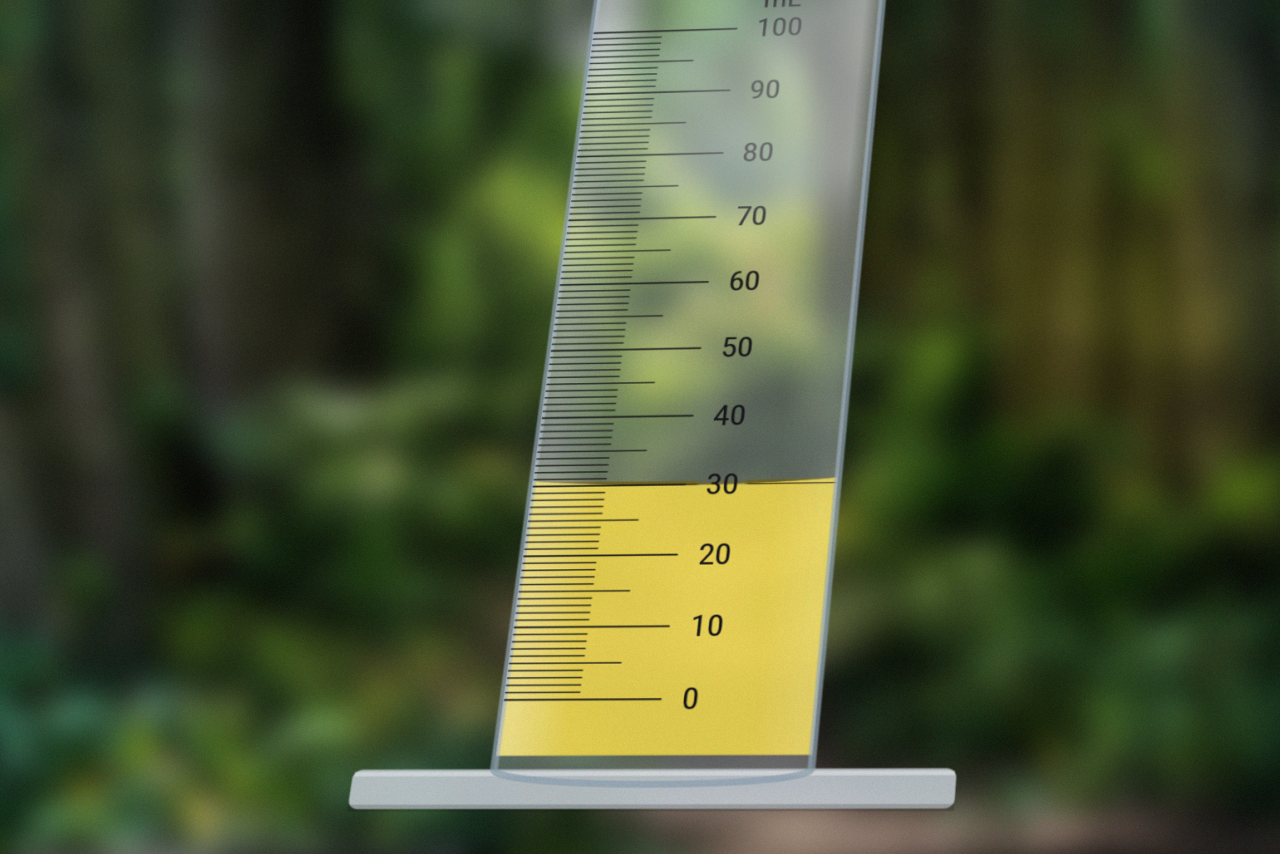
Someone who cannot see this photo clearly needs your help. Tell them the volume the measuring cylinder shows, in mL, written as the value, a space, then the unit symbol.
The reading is 30 mL
